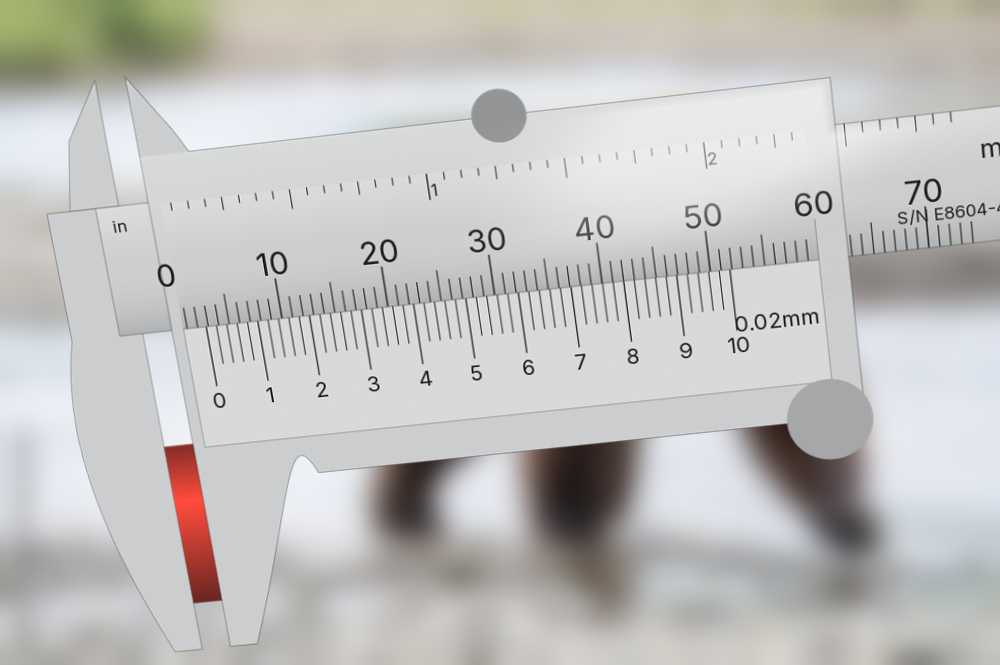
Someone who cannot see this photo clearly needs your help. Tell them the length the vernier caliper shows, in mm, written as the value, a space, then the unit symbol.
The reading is 2.8 mm
